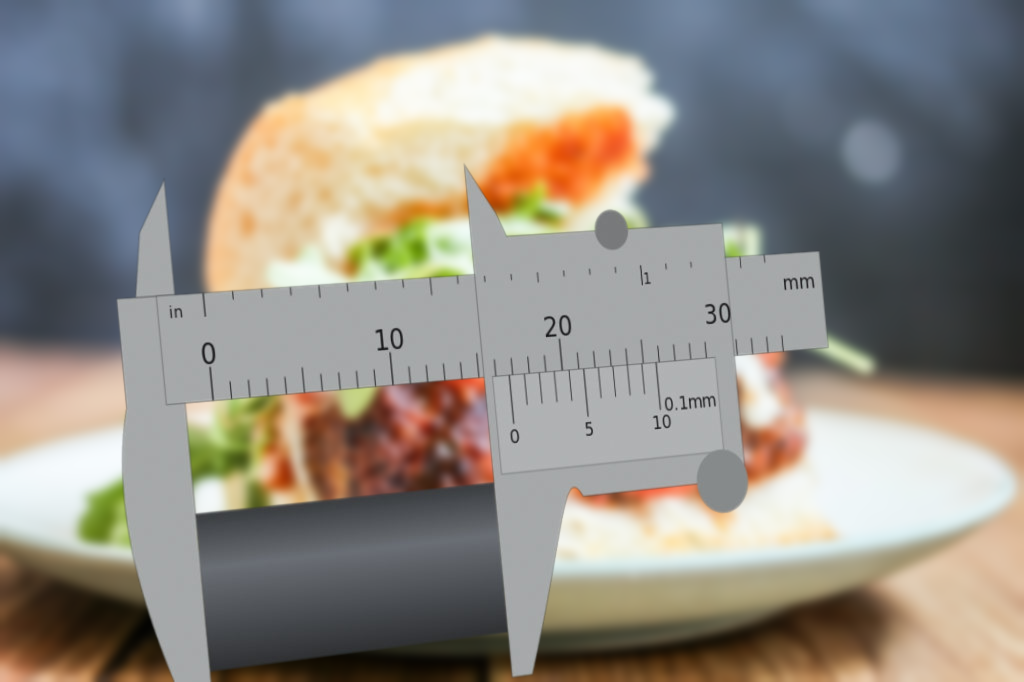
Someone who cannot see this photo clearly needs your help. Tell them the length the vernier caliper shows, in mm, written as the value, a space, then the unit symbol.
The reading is 16.8 mm
